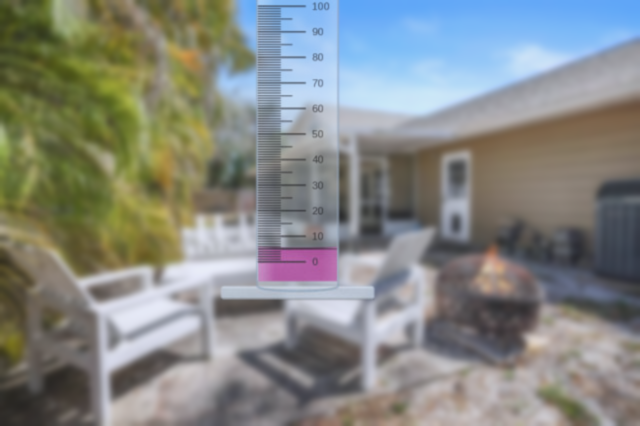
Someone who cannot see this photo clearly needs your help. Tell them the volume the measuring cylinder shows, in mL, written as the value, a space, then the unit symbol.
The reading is 5 mL
